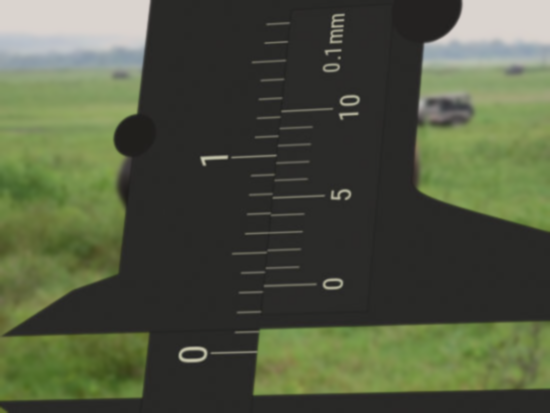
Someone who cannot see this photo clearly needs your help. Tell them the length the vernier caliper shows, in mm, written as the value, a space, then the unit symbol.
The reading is 3.3 mm
